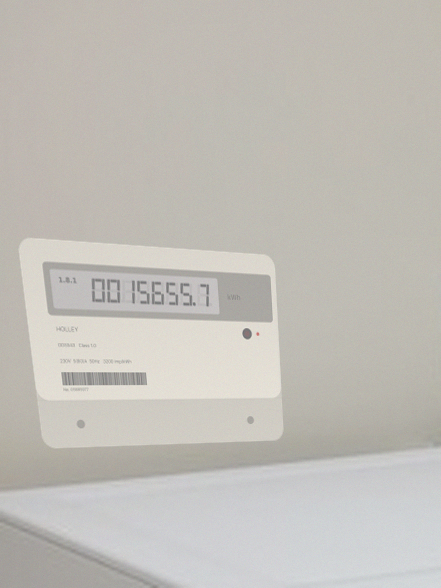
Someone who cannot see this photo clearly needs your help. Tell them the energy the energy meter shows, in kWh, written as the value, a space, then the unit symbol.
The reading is 15655.7 kWh
